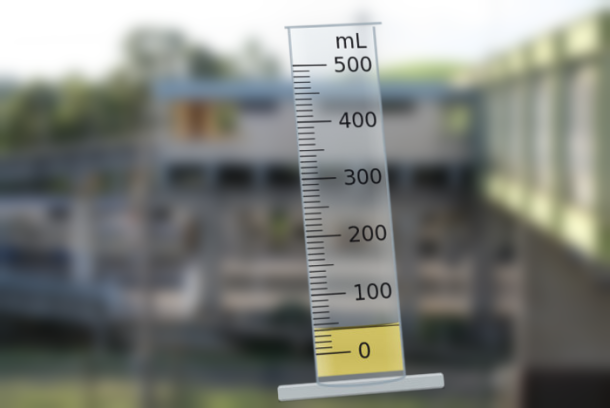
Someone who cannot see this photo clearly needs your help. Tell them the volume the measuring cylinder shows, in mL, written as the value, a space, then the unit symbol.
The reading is 40 mL
